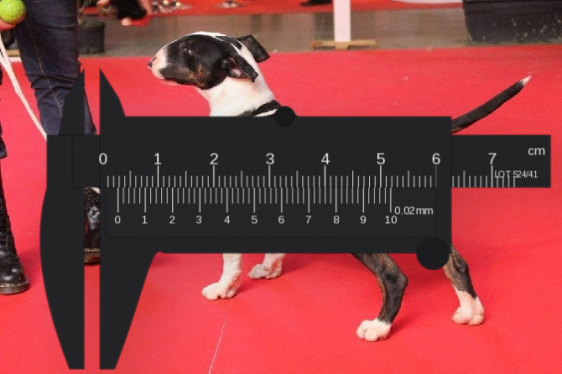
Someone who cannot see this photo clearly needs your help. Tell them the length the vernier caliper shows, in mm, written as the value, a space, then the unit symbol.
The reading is 2.8 mm
